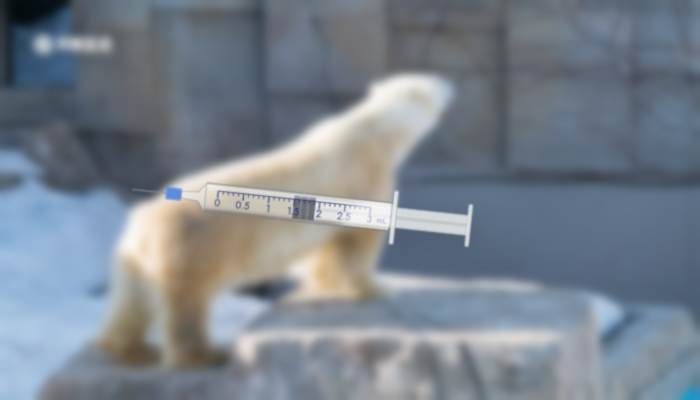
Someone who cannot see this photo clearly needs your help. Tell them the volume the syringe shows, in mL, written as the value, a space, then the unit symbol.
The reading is 1.5 mL
